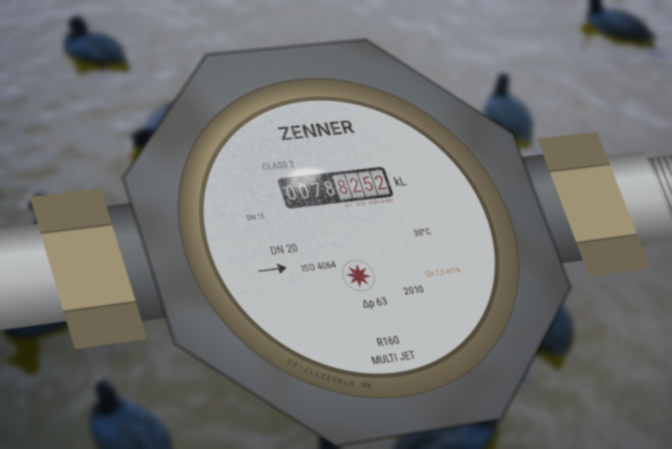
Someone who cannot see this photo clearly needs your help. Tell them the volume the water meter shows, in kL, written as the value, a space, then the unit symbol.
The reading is 78.8252 kL
